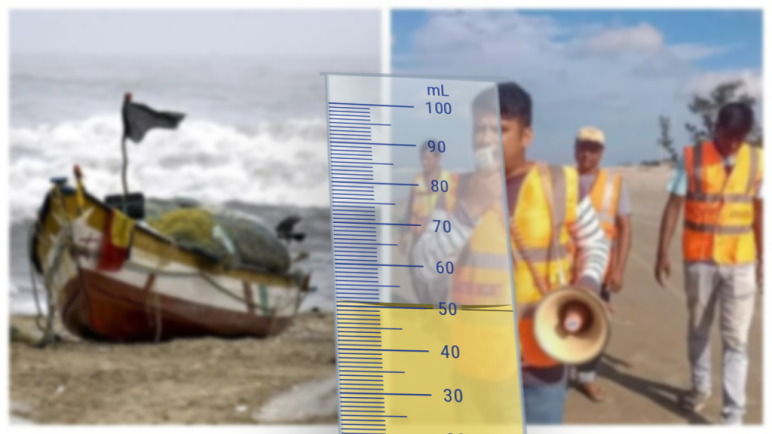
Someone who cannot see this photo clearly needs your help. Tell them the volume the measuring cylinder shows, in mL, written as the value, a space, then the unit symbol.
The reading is 50 mL
